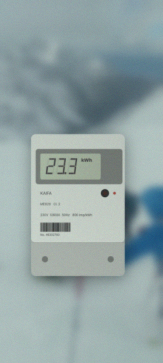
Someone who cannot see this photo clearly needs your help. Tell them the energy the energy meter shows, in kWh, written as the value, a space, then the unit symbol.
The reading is 23.3 kWh
